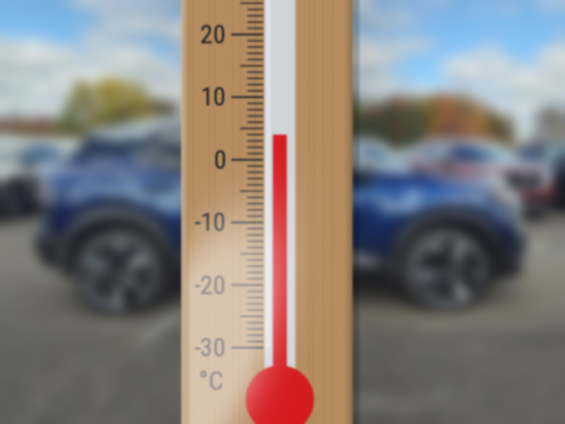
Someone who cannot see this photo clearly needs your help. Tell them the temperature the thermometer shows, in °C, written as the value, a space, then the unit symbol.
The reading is 4 °C
